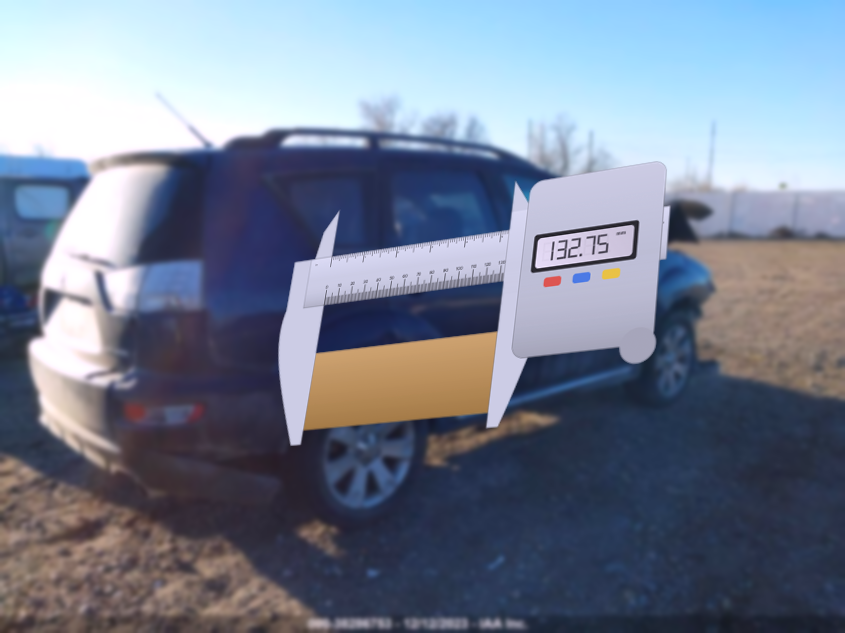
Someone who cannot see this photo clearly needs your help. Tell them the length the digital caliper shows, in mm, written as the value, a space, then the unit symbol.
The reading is 132.75 mm
